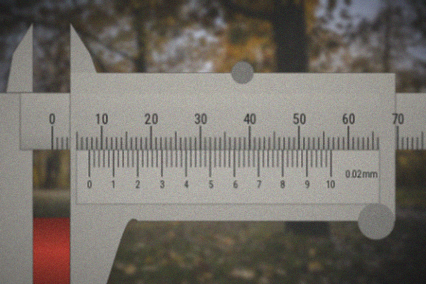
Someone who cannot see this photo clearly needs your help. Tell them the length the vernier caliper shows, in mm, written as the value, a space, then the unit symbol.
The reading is 7.5 mm
